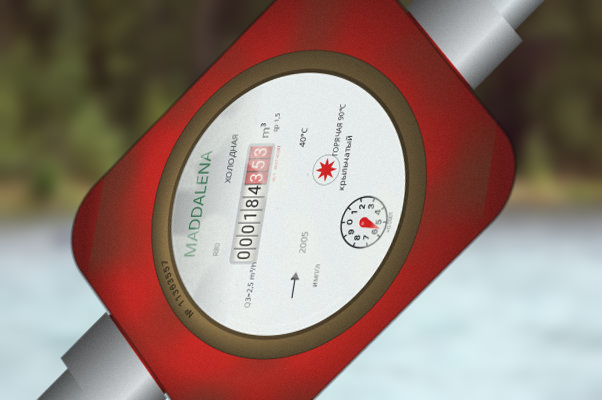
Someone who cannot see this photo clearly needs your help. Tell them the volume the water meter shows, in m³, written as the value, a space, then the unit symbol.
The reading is 184.3535 m³
